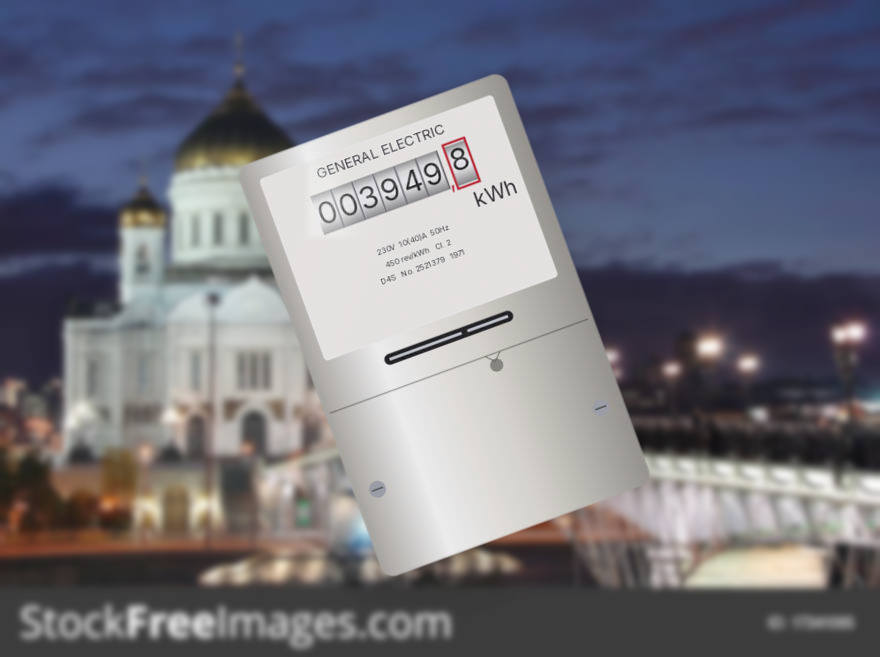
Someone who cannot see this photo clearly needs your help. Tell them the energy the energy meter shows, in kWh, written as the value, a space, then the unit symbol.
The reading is 3949.8 kWh
